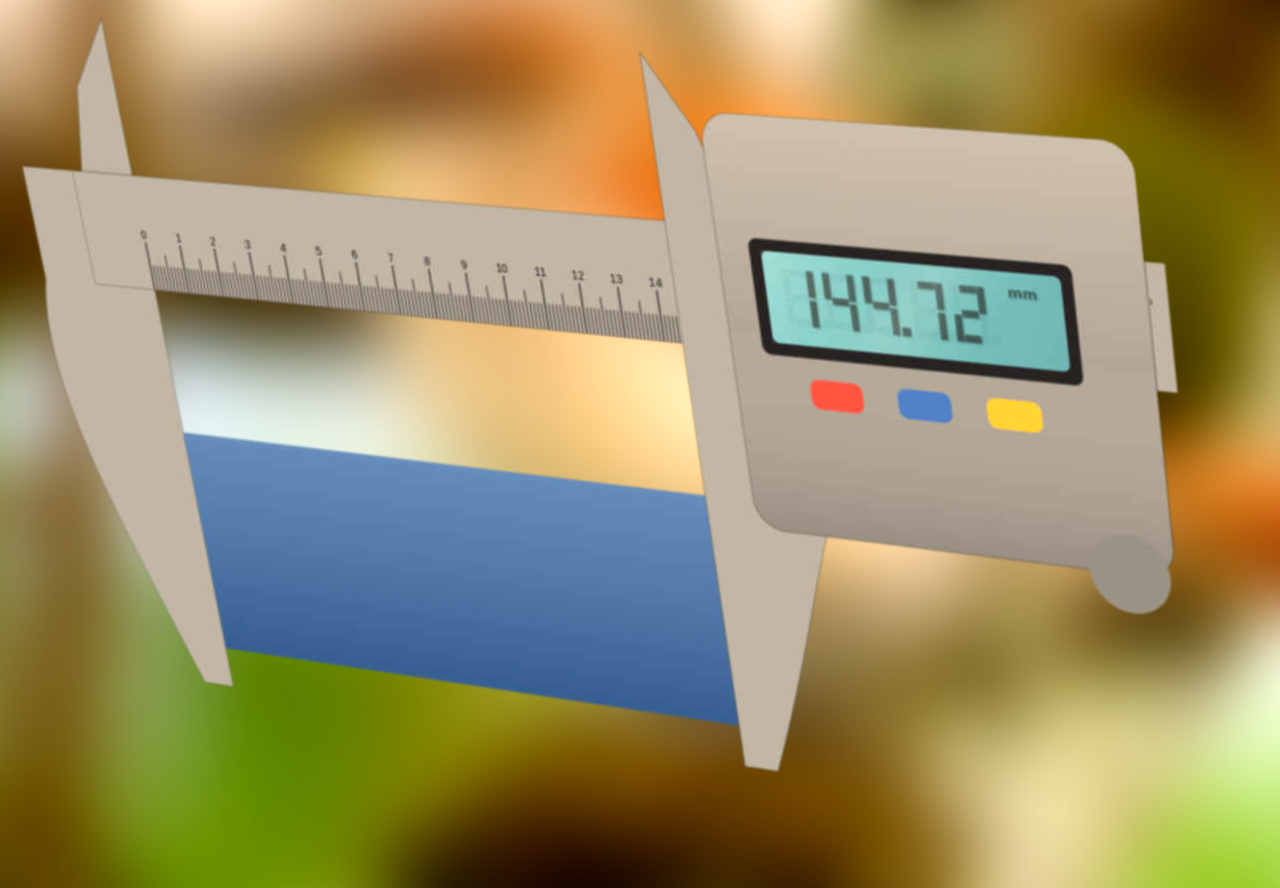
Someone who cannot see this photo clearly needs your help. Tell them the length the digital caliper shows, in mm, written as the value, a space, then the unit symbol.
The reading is 144.72 mm
